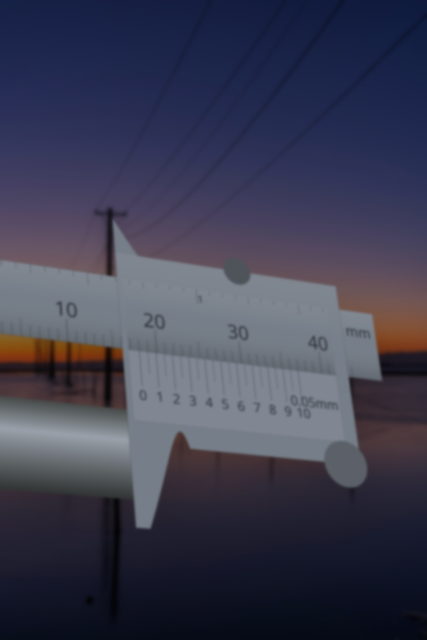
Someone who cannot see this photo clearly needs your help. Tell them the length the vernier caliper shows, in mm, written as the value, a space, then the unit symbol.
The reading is 18.0 mm
